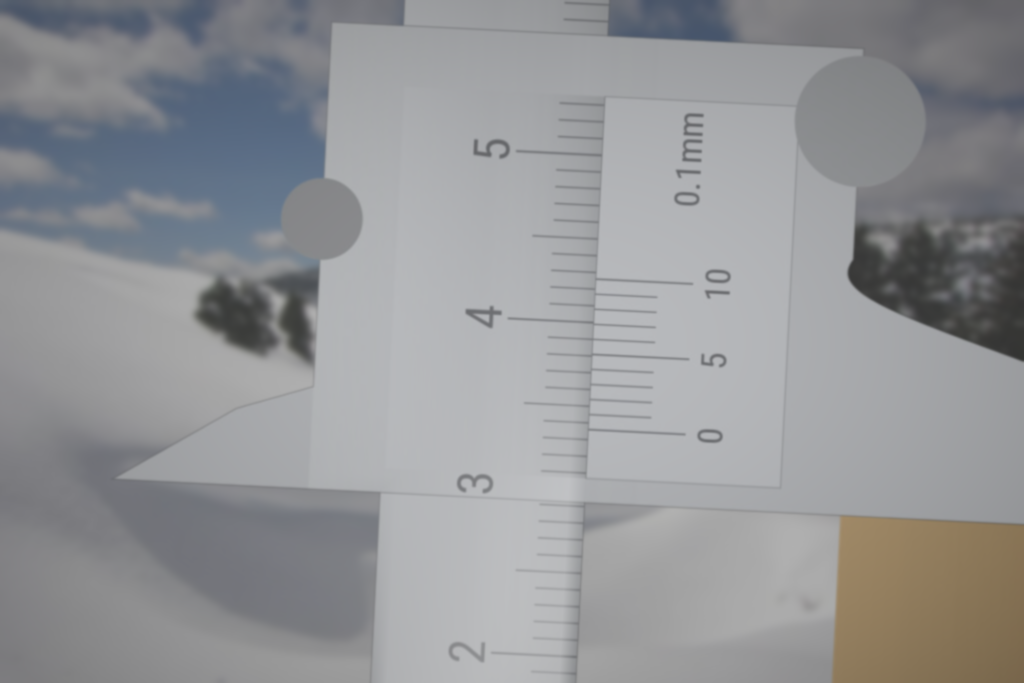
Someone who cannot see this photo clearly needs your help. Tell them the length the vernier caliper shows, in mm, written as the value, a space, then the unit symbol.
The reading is 33.6 mm
